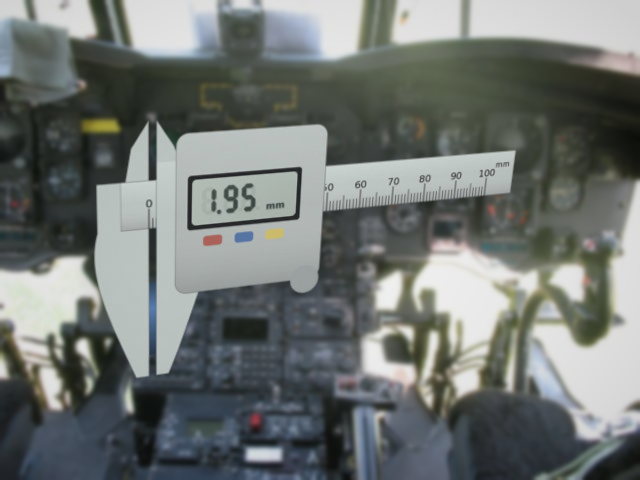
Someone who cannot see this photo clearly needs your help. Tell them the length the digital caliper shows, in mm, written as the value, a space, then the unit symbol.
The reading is 1.95 mm
